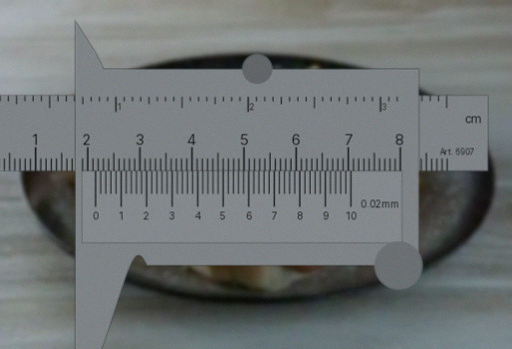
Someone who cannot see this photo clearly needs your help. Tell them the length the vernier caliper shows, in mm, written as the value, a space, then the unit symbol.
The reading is 21.5 mm
